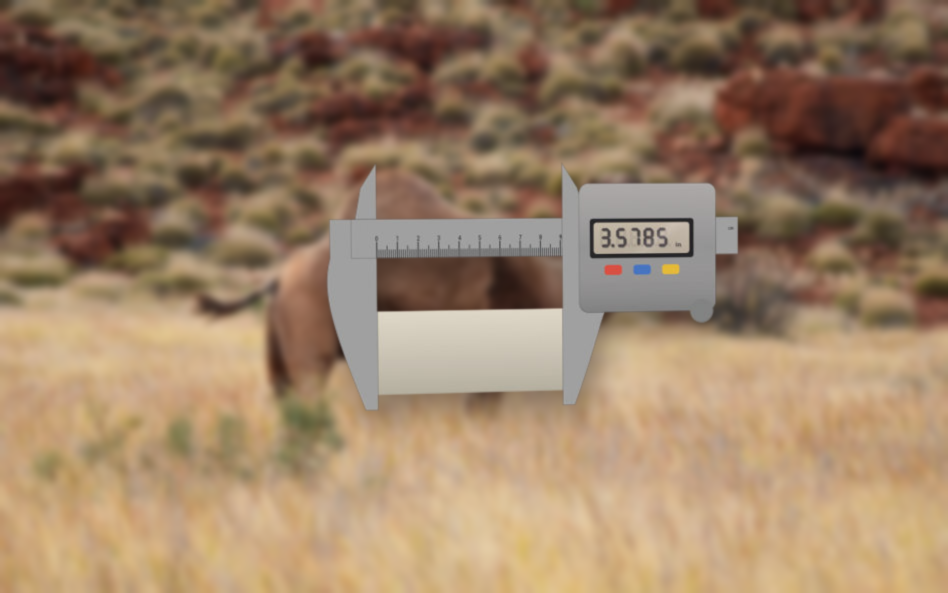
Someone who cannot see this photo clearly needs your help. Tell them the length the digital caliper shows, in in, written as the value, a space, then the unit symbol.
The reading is 3.5785 in
